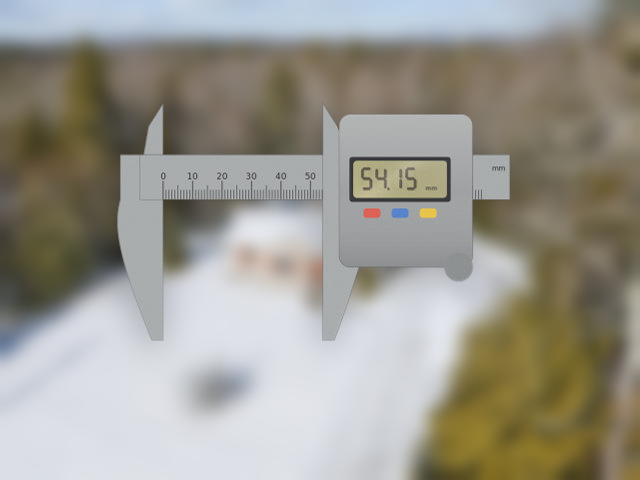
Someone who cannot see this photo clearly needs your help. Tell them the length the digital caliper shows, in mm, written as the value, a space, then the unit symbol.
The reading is 54.15 mm
